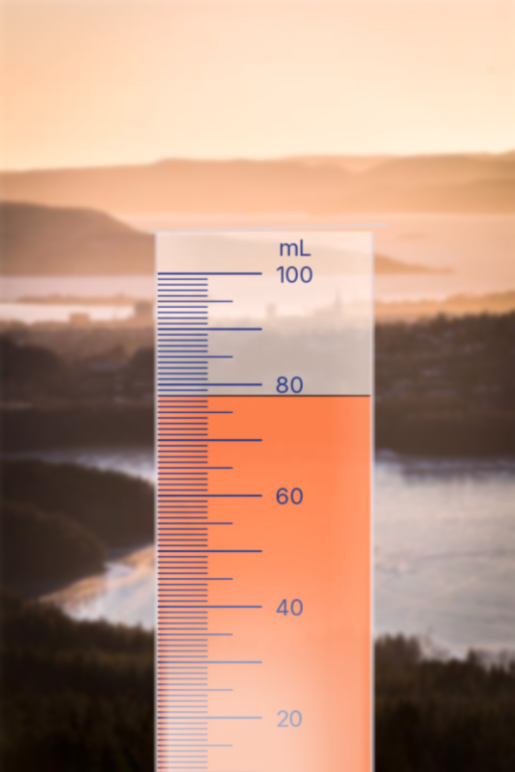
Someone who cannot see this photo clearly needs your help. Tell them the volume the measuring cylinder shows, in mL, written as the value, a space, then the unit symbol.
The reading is 78 mL
